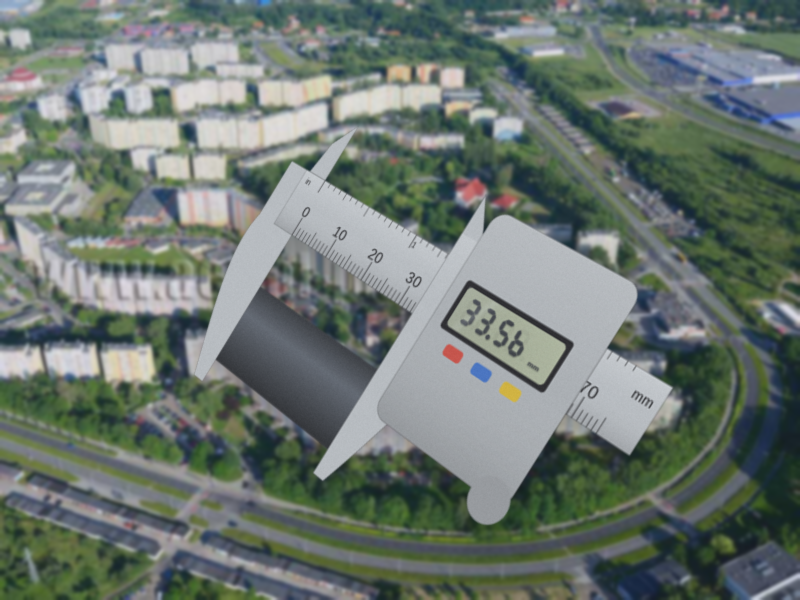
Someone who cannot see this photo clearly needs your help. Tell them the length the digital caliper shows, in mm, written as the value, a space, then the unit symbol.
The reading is 33.56 mm
